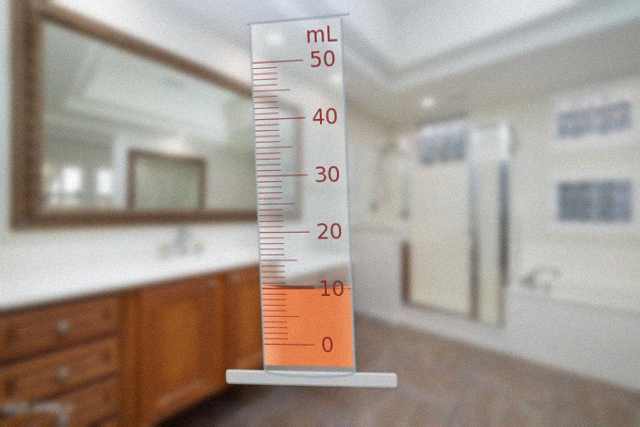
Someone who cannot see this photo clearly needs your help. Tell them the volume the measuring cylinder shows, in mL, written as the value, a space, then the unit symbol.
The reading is 10 mL
